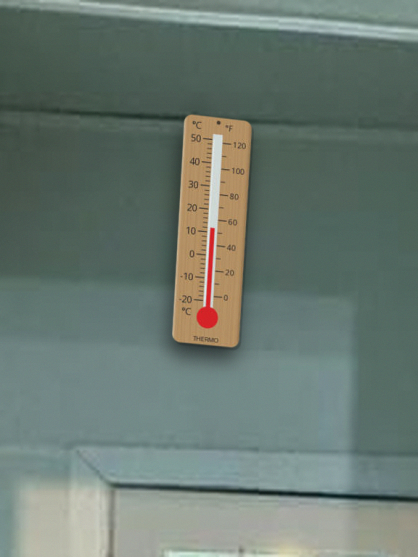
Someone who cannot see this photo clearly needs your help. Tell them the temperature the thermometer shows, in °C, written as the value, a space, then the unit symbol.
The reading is 12 °C
